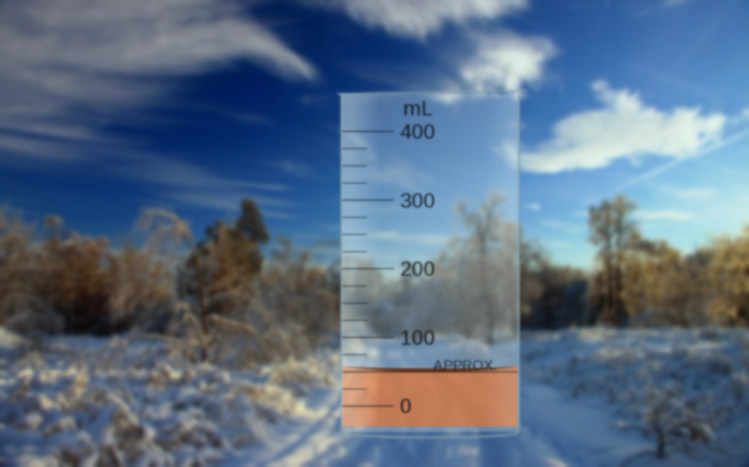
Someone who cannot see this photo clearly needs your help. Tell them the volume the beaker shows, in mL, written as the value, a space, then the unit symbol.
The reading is 50 mL
